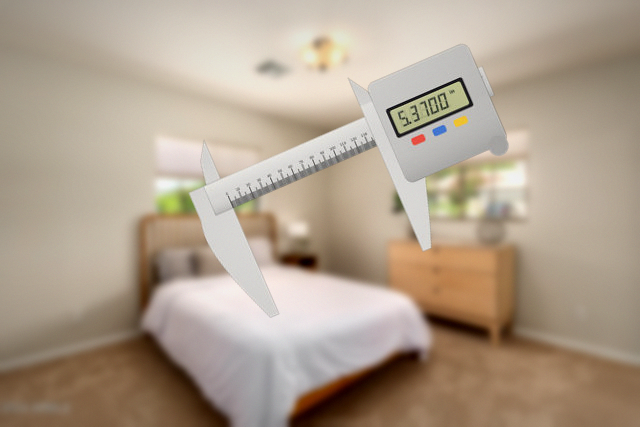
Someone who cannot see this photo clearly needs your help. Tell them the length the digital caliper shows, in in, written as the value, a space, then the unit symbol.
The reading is 5.3700 in
